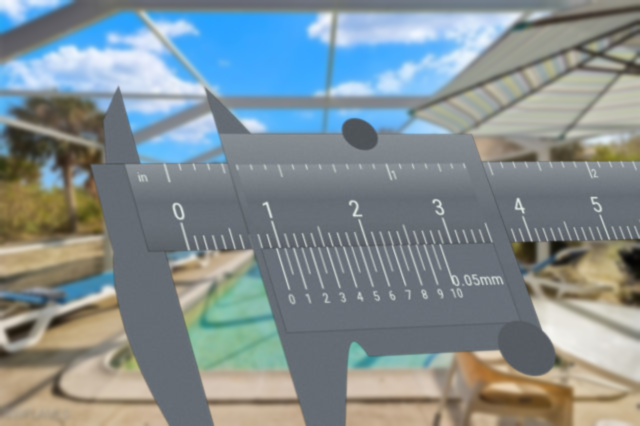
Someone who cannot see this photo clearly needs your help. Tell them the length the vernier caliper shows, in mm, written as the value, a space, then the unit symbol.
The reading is 9.6 mm
